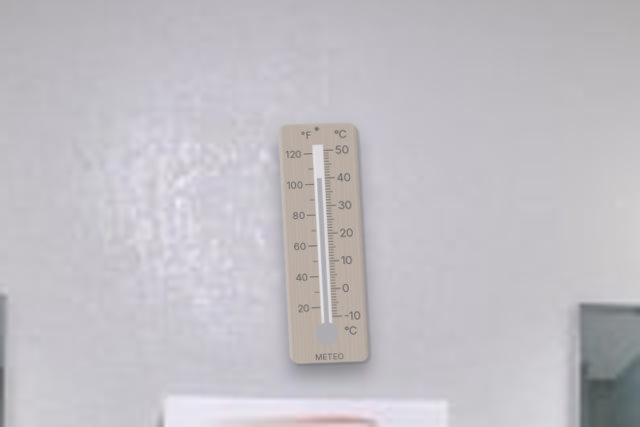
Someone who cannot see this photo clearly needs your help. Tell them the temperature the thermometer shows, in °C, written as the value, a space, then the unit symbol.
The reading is 40 °C
